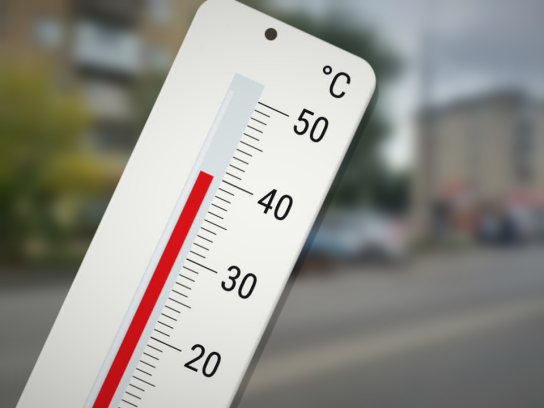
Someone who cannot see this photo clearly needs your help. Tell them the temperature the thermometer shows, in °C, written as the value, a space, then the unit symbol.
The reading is 40 °C
